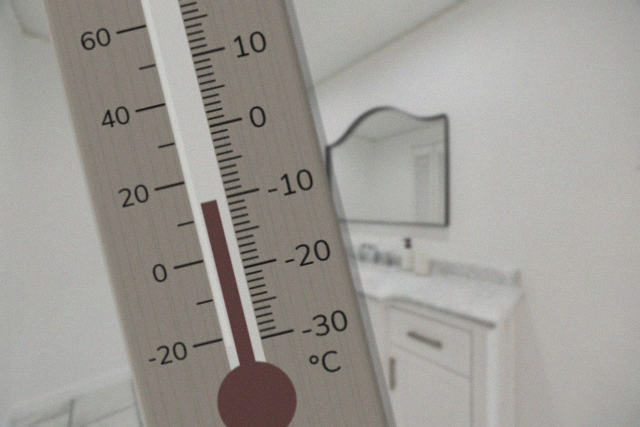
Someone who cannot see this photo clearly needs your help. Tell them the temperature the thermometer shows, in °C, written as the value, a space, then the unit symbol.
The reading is -10 °C
